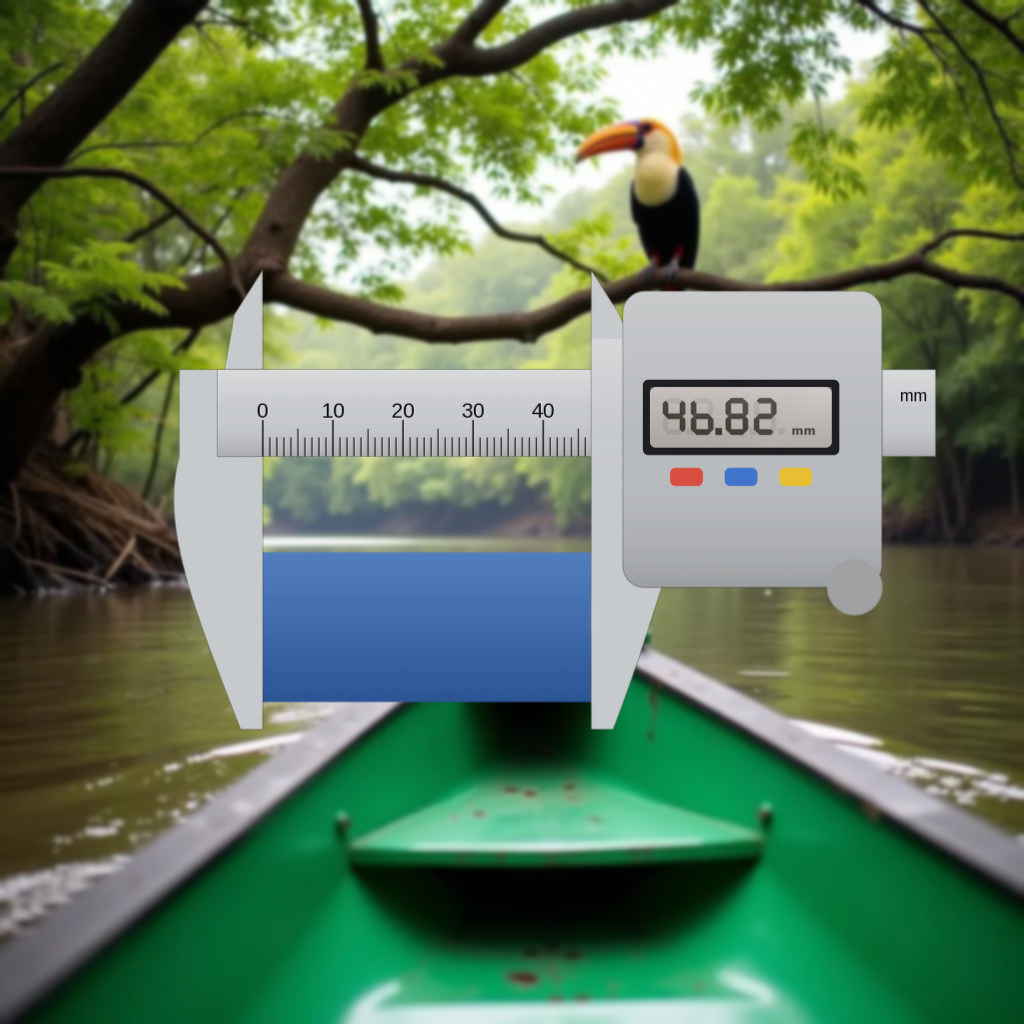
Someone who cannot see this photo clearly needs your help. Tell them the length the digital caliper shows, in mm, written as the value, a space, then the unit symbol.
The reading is 46.82 mm
